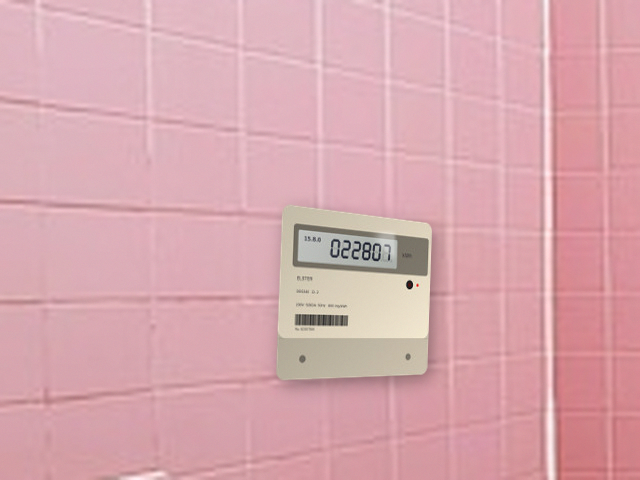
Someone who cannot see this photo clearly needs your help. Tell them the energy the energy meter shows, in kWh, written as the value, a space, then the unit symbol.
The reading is 22807 kWh
